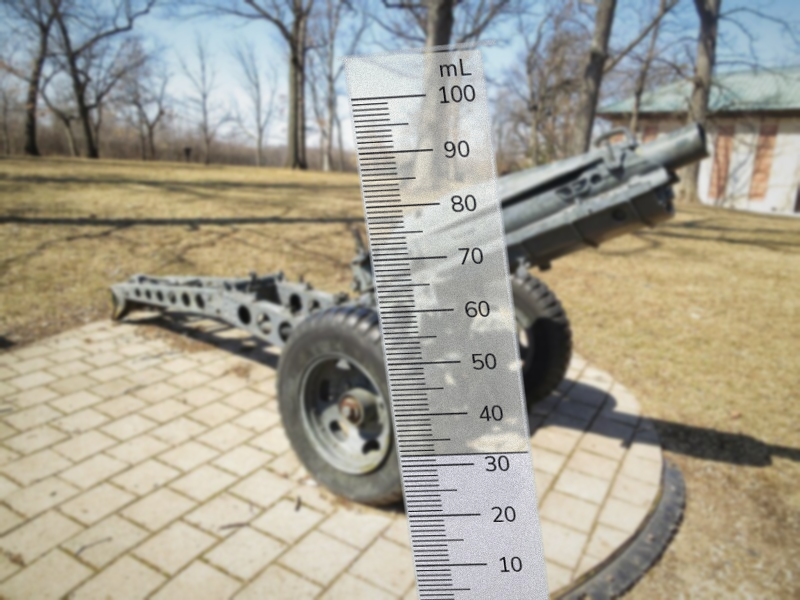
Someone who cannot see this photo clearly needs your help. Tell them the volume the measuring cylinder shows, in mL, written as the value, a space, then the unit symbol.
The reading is 32 mL
